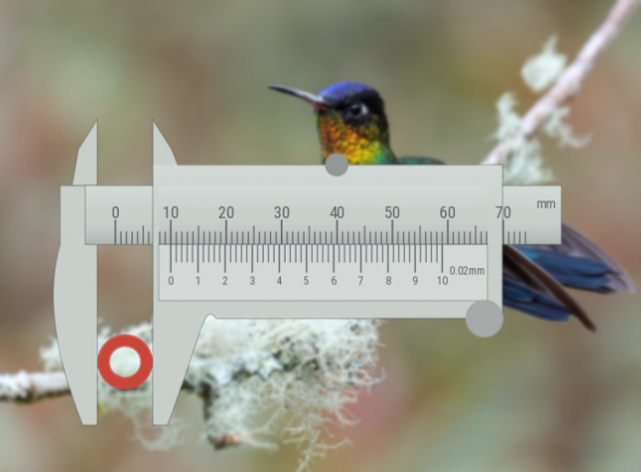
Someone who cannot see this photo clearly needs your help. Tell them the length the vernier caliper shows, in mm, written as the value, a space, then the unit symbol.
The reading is 10.0 mm
